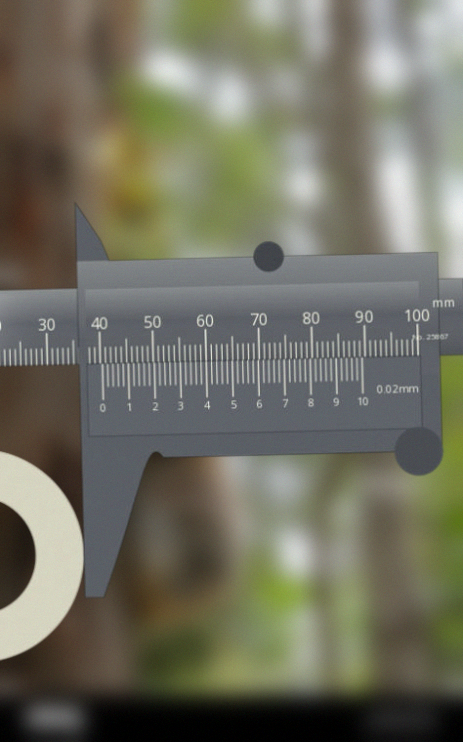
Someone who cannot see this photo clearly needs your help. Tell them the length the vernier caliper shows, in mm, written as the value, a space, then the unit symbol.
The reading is 40.4 mm
